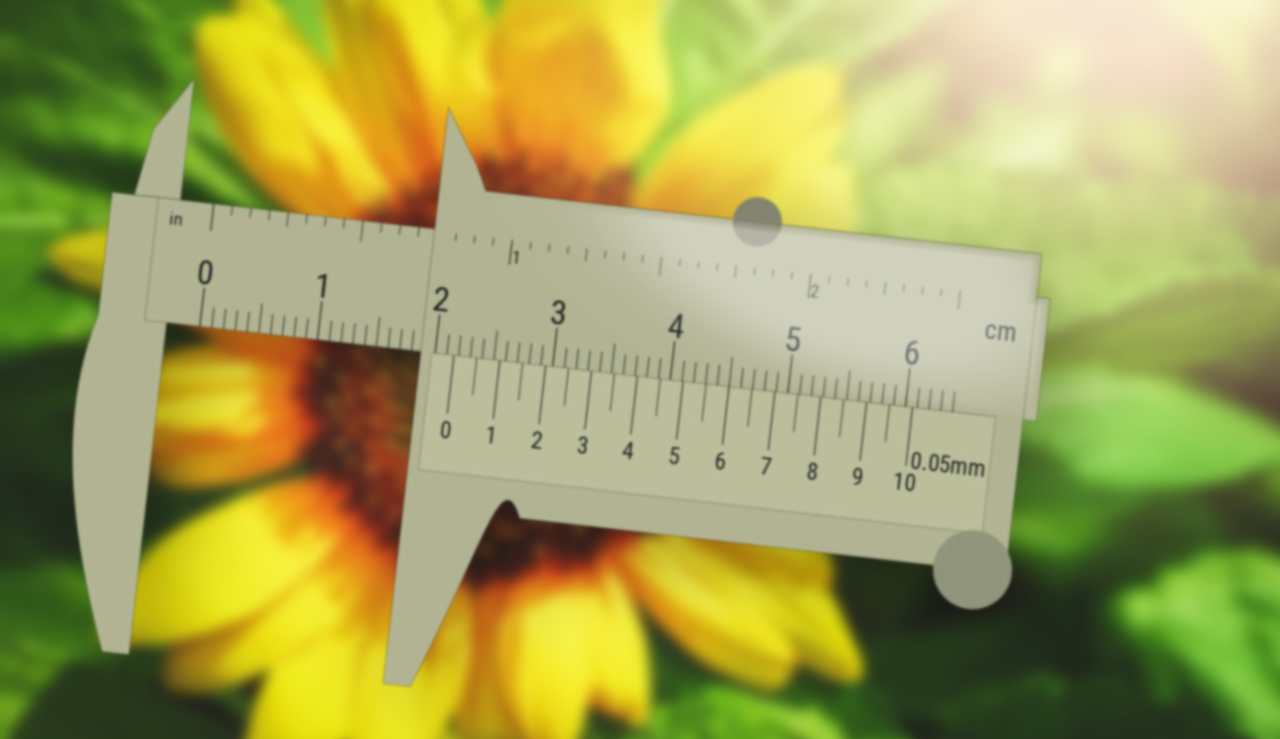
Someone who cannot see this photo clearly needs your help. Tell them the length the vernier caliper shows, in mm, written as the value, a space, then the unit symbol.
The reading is 21.6 mm
